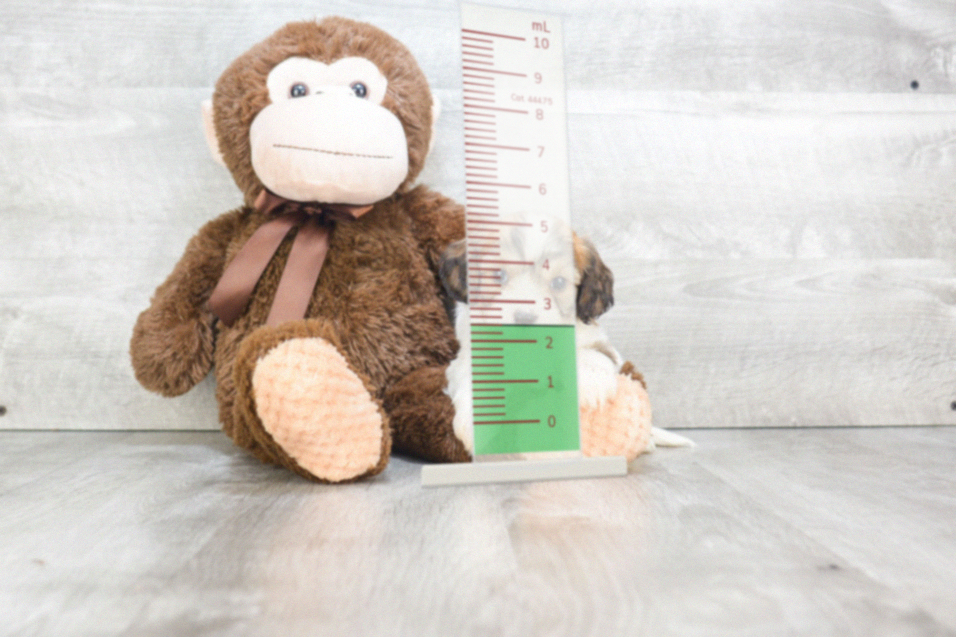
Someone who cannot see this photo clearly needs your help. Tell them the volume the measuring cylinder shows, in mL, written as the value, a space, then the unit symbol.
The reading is 2.4 mL
